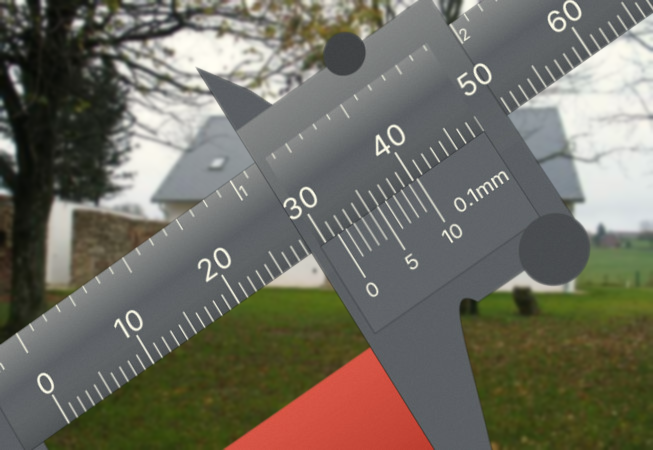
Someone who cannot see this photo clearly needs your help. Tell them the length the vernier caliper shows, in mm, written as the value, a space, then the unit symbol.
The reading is 31.4 mm
